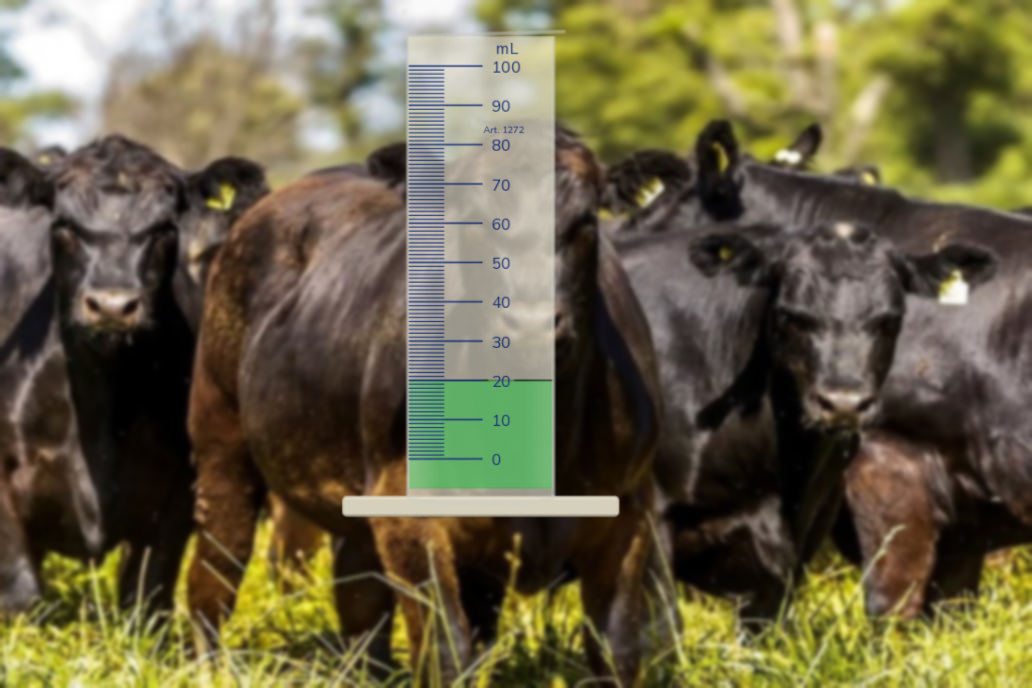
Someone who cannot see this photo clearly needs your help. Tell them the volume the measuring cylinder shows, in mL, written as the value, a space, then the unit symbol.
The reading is 20 mL
